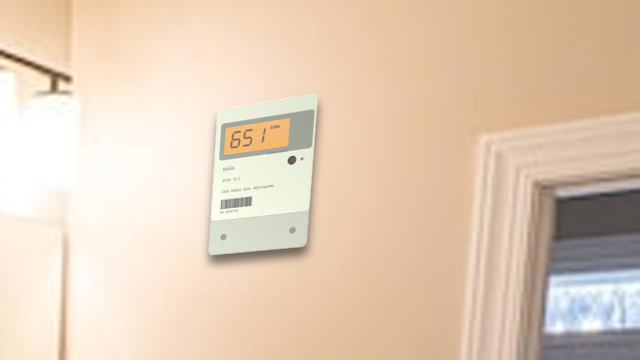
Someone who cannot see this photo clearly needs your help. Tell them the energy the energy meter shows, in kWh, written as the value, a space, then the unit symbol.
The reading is 651 kWh
